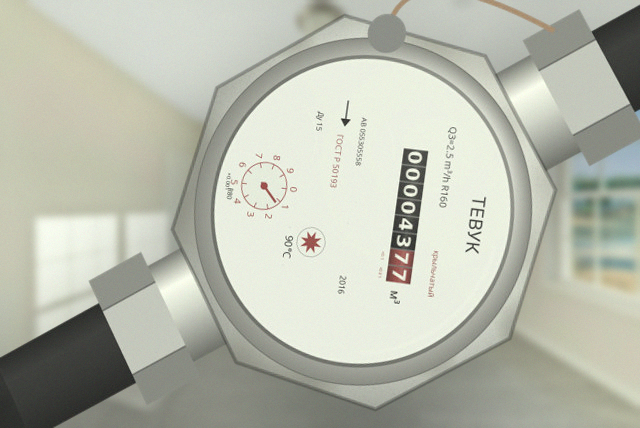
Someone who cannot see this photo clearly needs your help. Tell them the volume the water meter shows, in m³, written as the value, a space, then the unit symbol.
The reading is 43.771 m³
